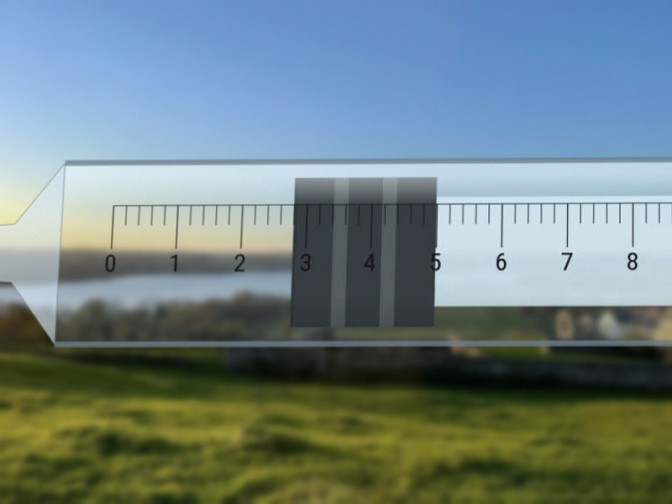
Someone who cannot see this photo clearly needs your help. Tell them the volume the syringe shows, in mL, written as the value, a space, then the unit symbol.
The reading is 2.8 mL
